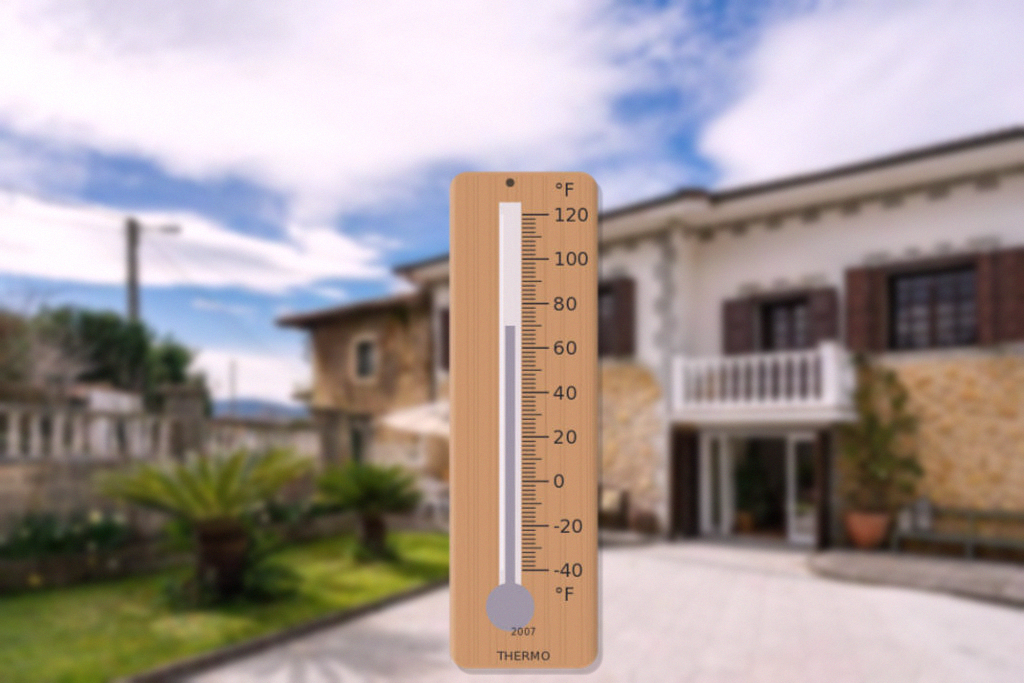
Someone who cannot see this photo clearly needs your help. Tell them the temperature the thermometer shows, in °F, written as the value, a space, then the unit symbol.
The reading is 70 °F
